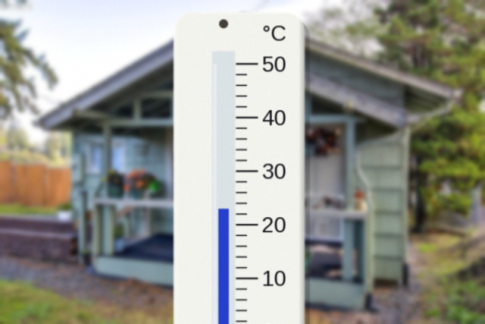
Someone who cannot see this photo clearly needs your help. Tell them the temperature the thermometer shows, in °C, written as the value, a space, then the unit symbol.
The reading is 23 °C
